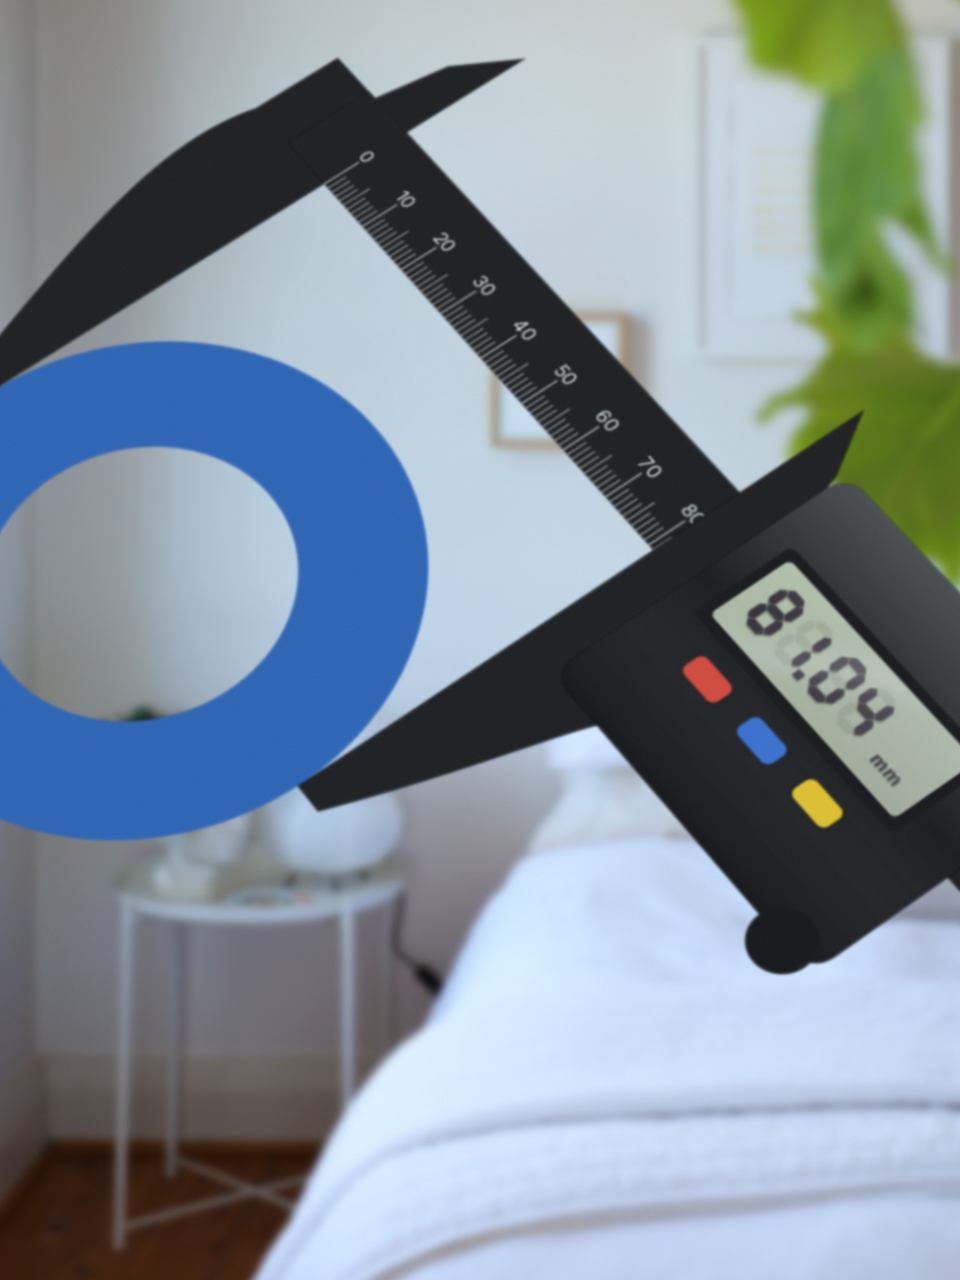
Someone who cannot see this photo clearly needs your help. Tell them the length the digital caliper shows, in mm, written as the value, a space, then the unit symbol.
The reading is 81.04 mm
